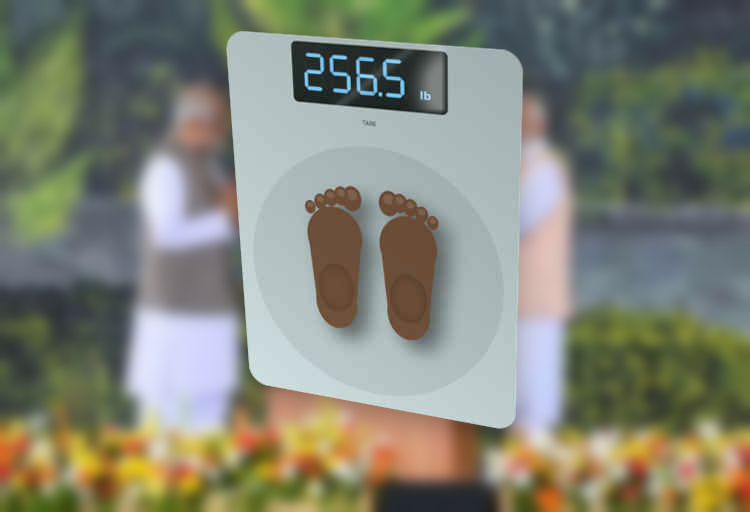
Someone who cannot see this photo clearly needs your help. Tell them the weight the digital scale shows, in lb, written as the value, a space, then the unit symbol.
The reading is 256.5 lb
